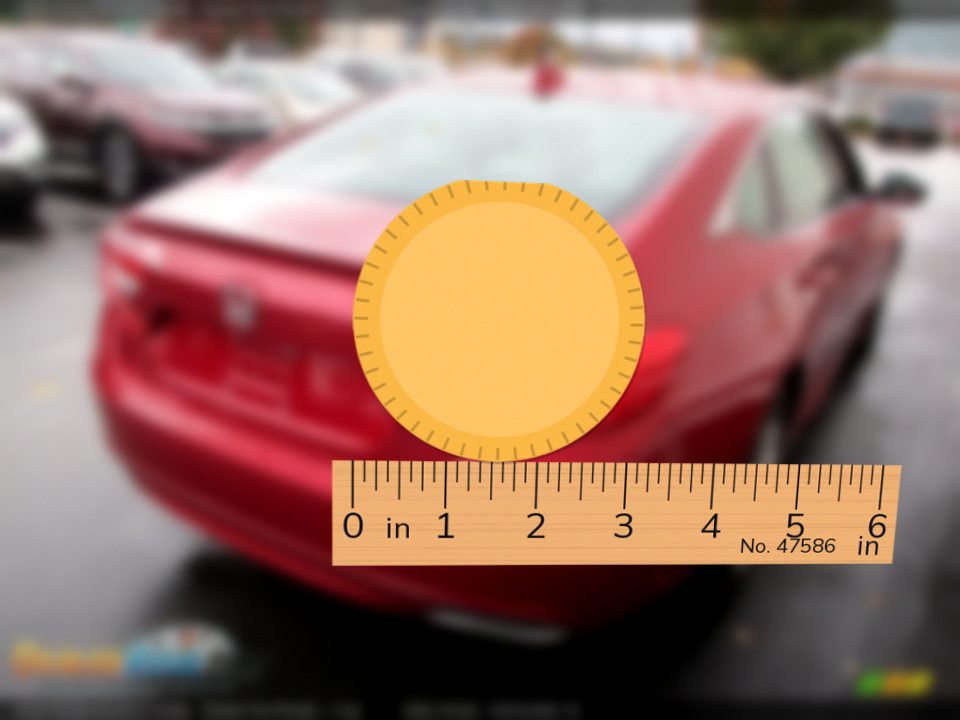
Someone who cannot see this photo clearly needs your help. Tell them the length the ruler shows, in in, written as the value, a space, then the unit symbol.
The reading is 3.125 in
